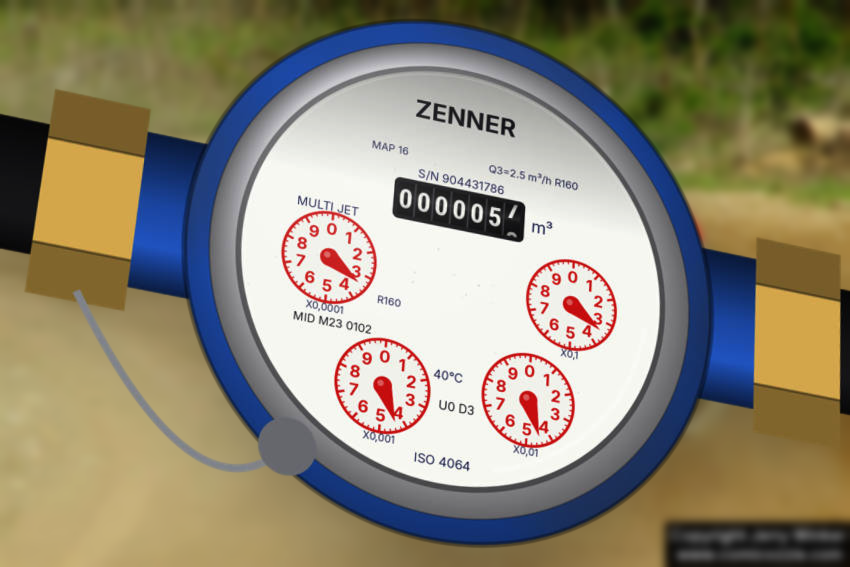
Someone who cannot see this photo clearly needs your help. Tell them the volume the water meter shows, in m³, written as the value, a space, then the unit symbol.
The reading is 57.3443 m³
